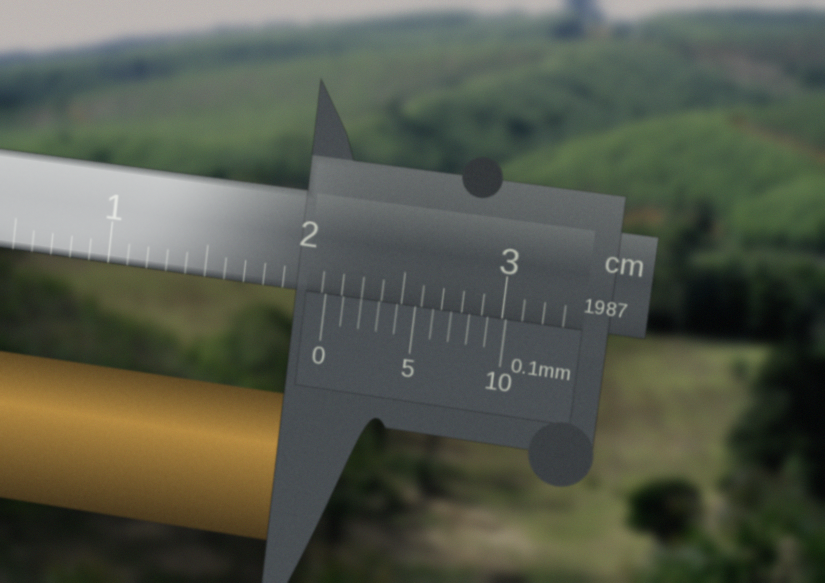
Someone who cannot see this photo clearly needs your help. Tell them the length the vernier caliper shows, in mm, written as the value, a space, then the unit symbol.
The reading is 21.2 mm
